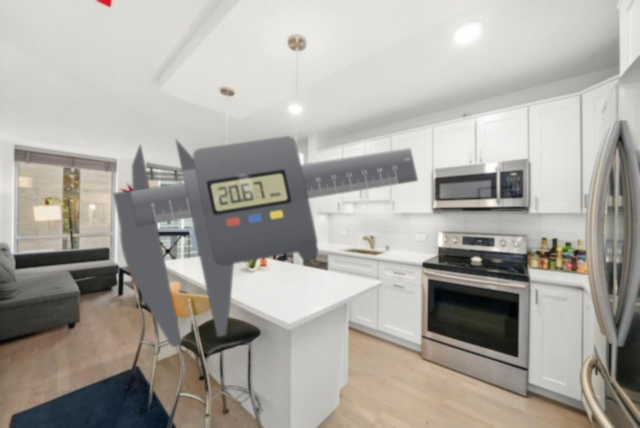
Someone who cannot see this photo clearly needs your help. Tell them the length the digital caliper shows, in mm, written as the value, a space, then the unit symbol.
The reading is 20.67 mm
